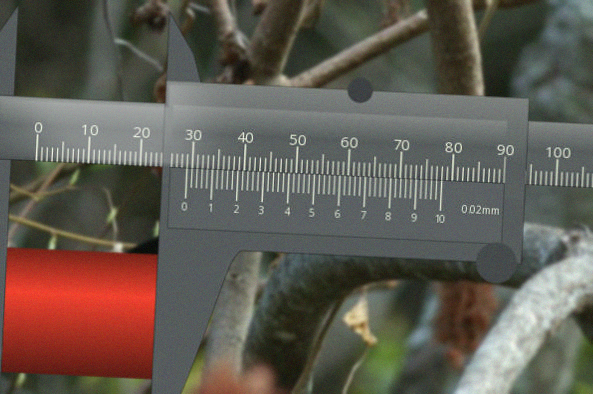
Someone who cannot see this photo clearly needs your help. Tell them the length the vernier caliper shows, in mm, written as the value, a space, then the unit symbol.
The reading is 29.0 mm
